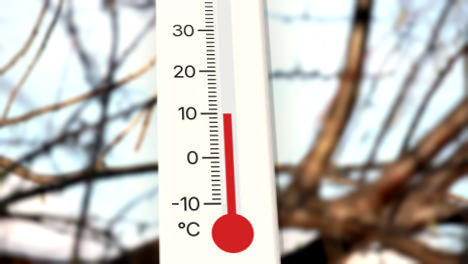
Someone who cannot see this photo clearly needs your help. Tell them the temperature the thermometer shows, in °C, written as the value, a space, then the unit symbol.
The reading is 10 °C
